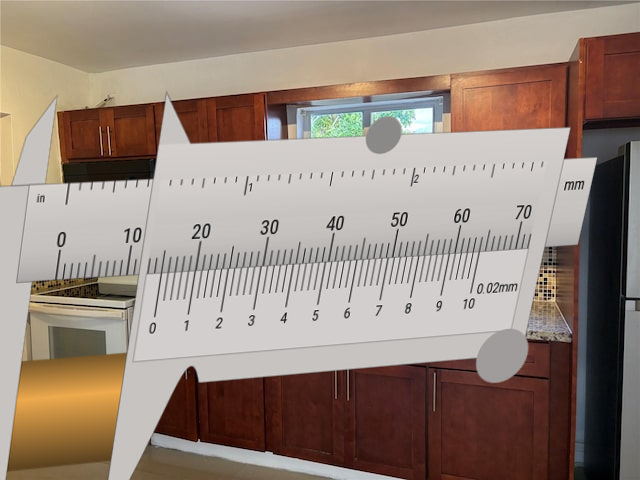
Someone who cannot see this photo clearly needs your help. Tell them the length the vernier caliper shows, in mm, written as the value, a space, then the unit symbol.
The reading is 15.0 mm
